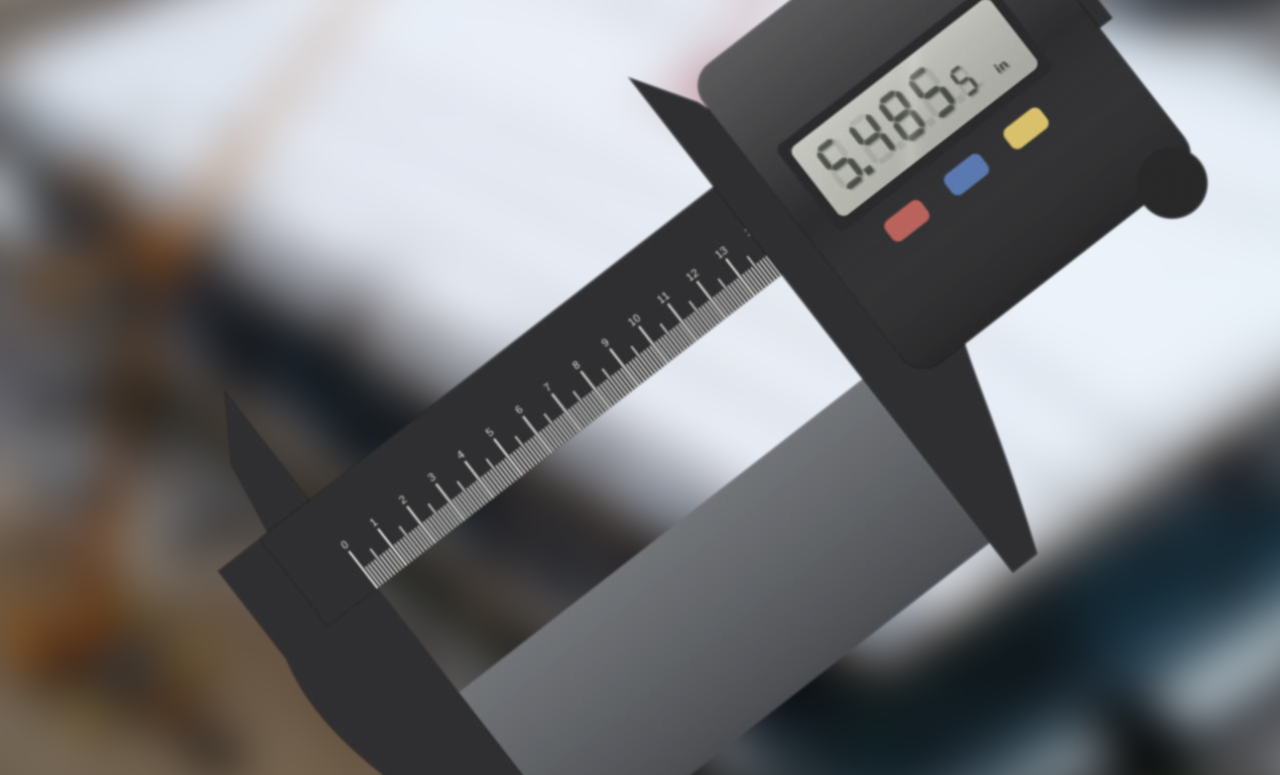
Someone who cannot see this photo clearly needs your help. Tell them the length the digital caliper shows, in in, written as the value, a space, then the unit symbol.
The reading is 5.4855 in
